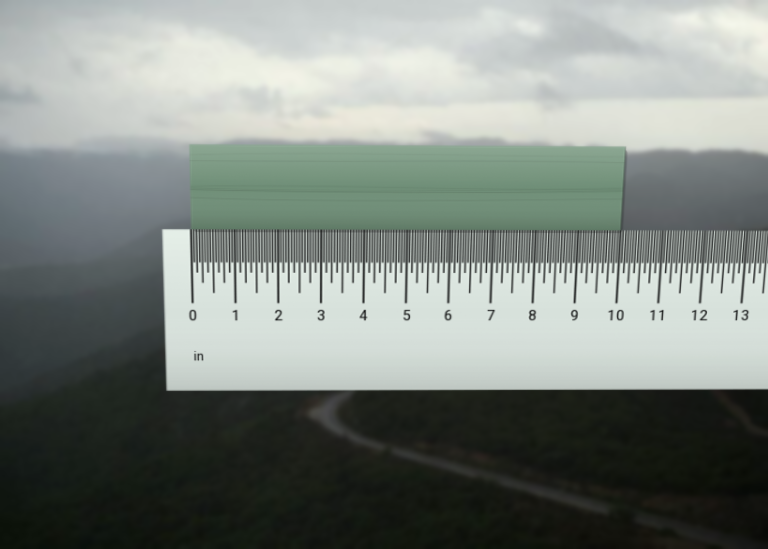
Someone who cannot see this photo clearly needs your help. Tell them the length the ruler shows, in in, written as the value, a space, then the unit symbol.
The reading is 10 in
